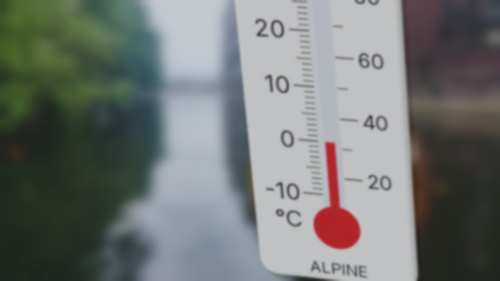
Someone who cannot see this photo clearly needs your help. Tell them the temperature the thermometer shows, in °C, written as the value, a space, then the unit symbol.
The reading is 0 °C
